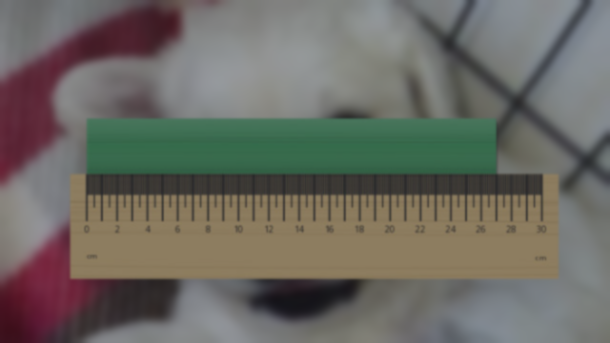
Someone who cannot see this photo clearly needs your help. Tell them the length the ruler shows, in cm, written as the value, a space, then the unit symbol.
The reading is 27 cm
